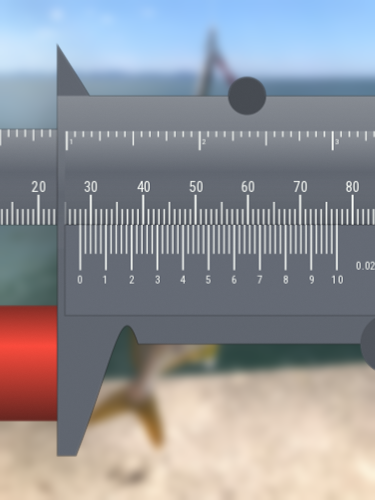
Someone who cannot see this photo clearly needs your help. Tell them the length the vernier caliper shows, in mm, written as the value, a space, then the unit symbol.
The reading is 28.0 mm
